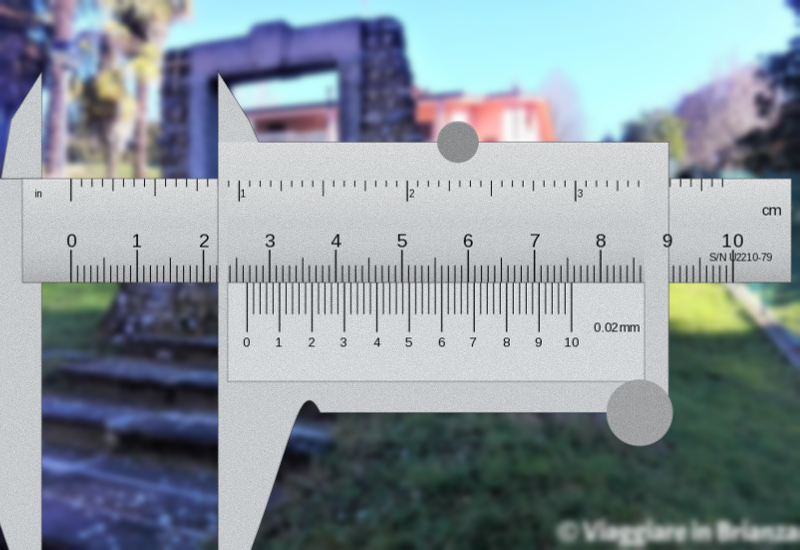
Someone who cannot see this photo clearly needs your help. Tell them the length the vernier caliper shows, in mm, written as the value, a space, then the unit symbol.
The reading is 26.6 mm
